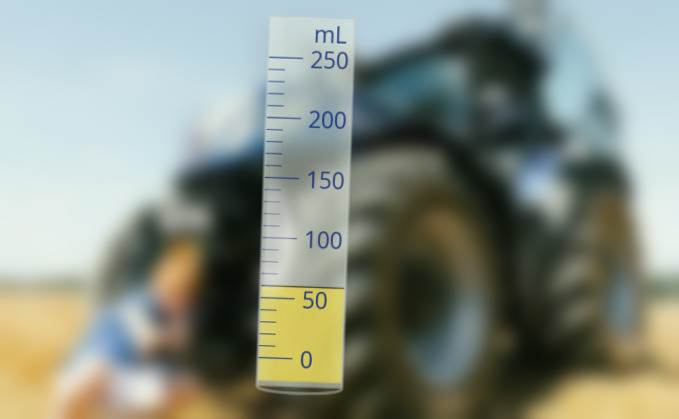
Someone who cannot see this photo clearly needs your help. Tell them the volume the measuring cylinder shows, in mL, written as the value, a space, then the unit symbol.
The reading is 60 mL
